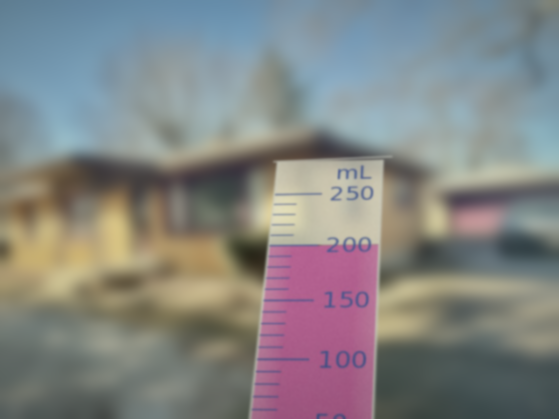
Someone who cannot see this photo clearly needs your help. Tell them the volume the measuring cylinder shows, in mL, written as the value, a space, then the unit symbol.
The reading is 200 mL
